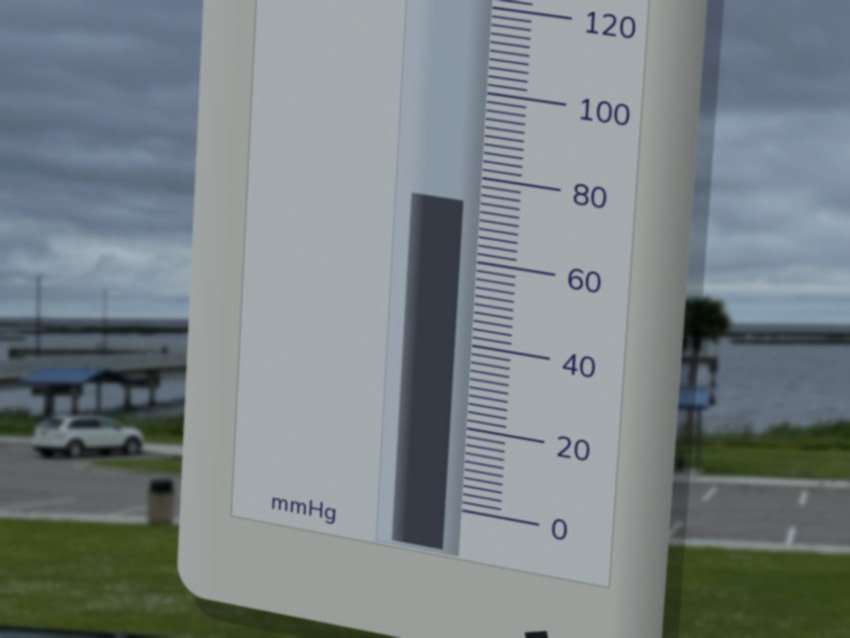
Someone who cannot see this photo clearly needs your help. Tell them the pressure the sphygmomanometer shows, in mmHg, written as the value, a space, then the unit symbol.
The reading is 74 mmHg
